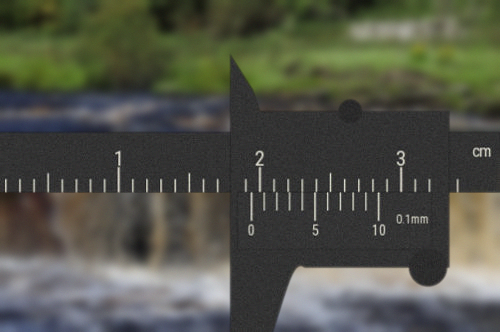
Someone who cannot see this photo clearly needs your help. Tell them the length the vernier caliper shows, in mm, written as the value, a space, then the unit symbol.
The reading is 19.4 mm
